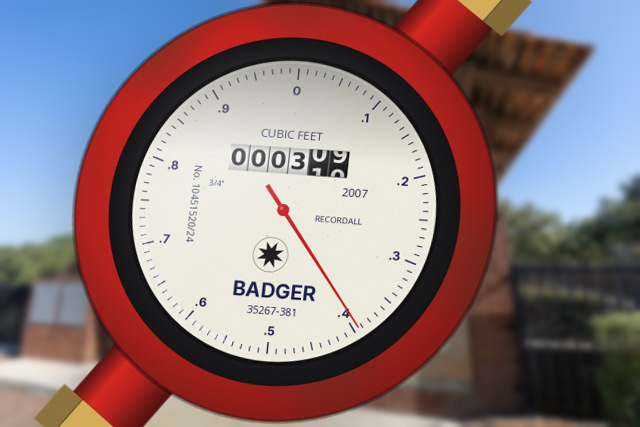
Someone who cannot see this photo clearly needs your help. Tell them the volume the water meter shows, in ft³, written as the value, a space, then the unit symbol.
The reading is 309.39 ft³
